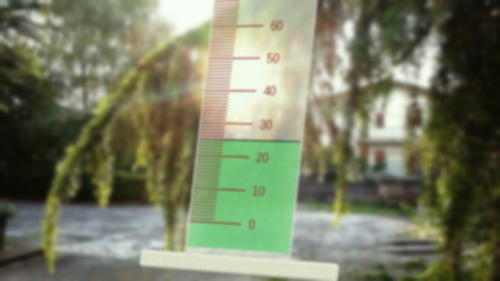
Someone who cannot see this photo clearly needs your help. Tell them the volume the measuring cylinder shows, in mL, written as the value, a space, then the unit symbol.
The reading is 25 mL
